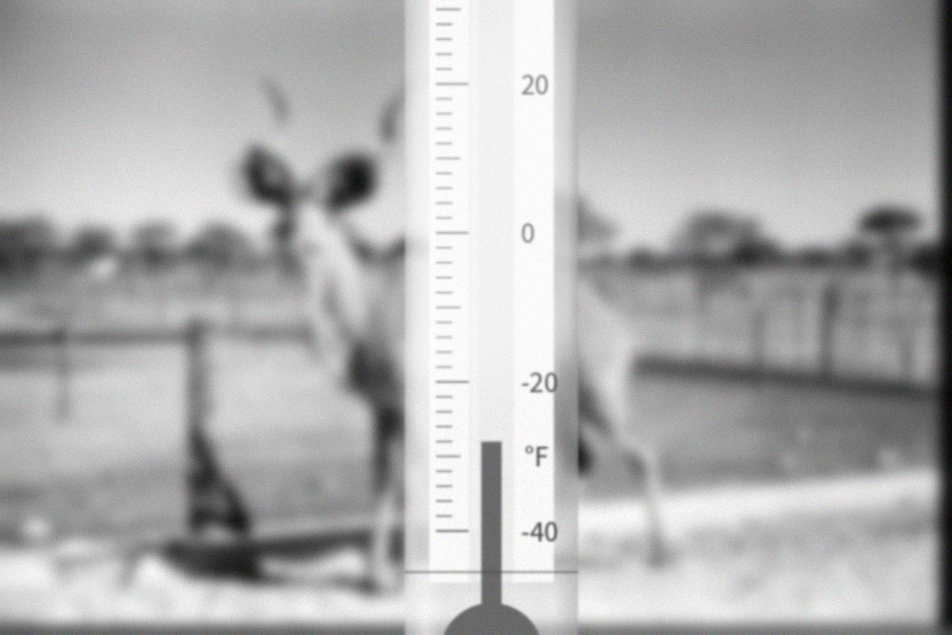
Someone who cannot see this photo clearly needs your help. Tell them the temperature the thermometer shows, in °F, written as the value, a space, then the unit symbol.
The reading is -28 °F
